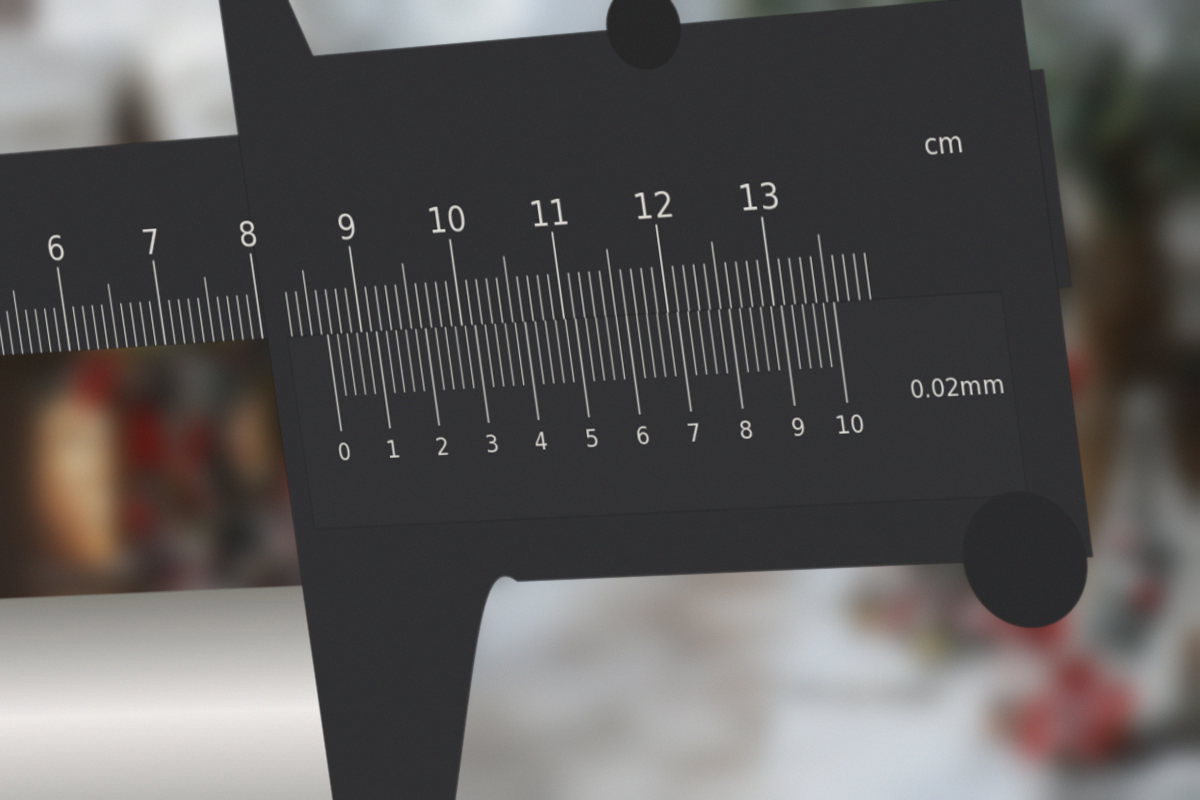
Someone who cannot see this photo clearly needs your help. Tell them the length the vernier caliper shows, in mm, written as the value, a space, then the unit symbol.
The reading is 86.6 mm
